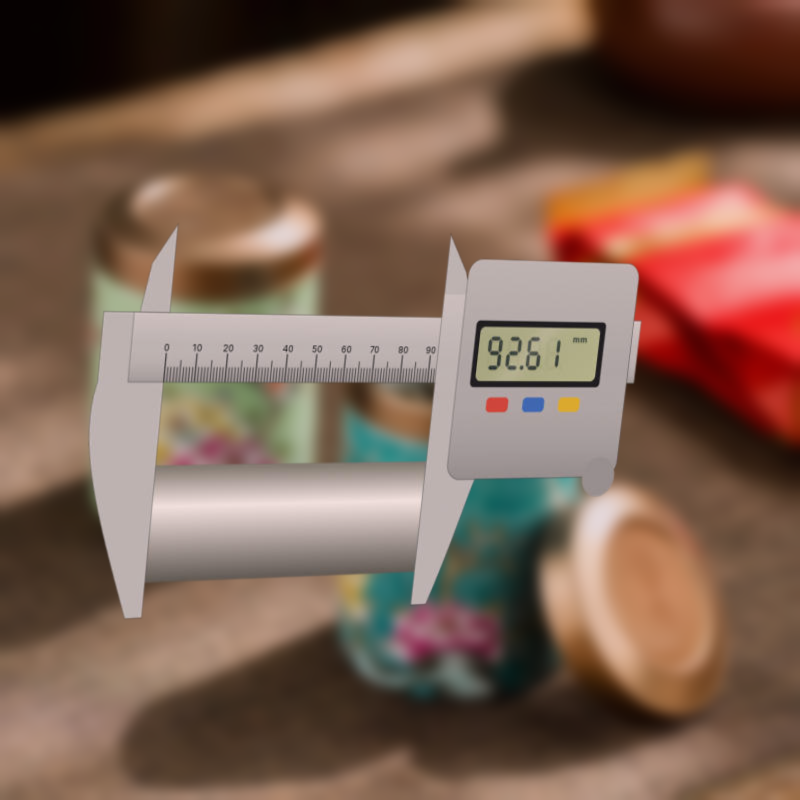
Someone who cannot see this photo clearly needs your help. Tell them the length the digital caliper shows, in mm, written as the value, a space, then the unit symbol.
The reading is 92.61 mm
